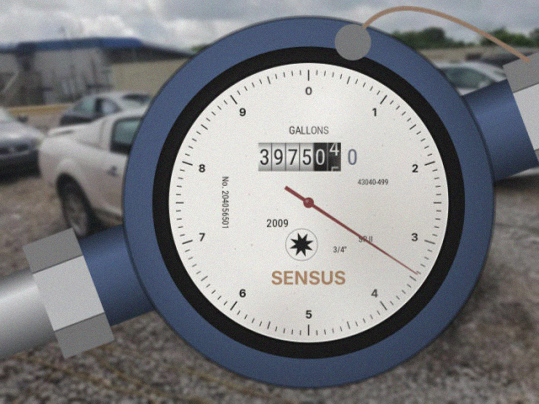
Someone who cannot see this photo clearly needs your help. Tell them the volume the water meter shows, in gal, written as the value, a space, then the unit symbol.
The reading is 3975043.4 gal
